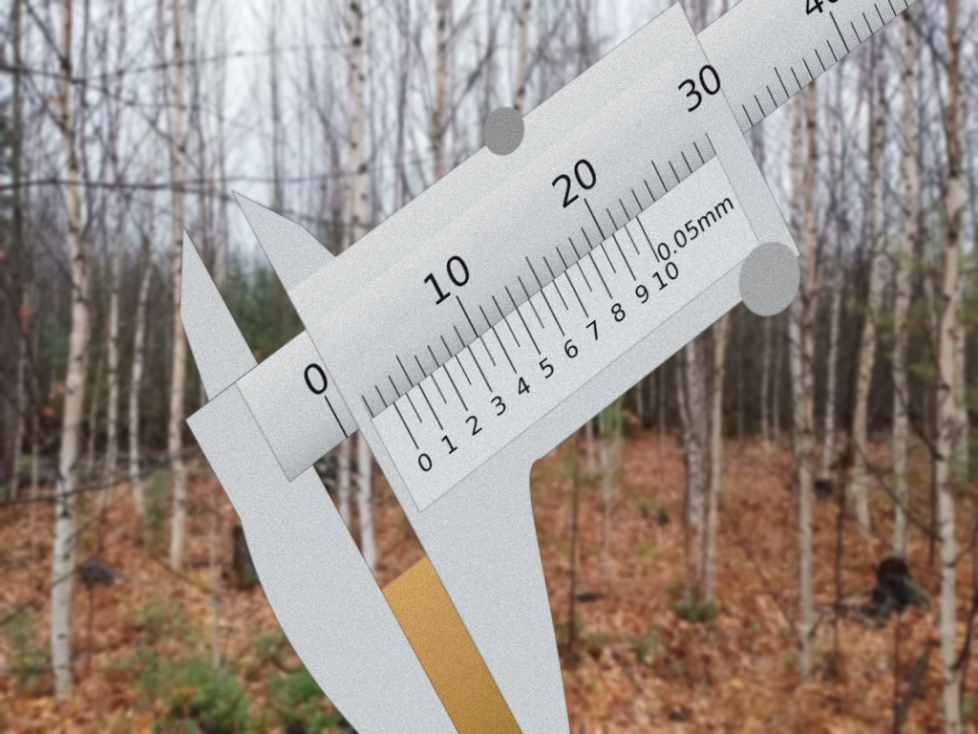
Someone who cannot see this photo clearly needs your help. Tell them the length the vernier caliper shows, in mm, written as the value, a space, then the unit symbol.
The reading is 3.5 mm
